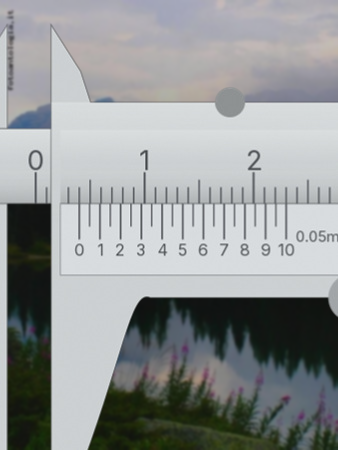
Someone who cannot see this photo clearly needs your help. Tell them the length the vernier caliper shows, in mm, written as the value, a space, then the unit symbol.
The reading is 4.0 mm
